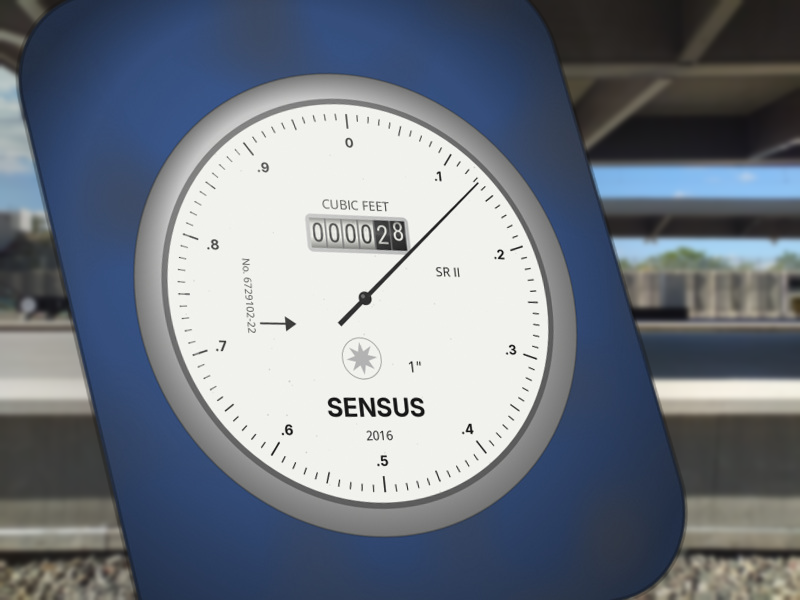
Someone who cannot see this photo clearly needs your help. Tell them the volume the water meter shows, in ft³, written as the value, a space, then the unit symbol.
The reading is 28.13 ft³
